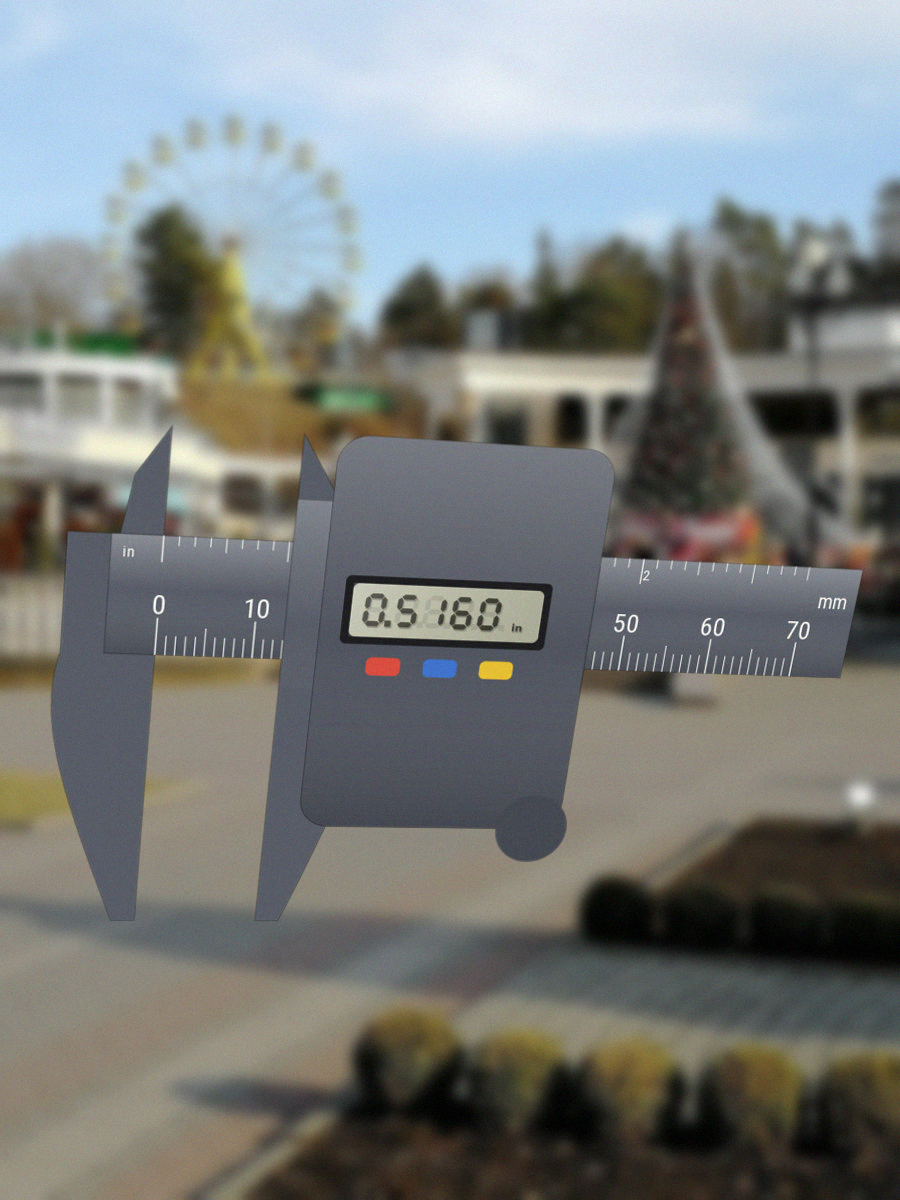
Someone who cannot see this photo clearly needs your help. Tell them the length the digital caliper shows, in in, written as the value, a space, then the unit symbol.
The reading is 0.5160 in
